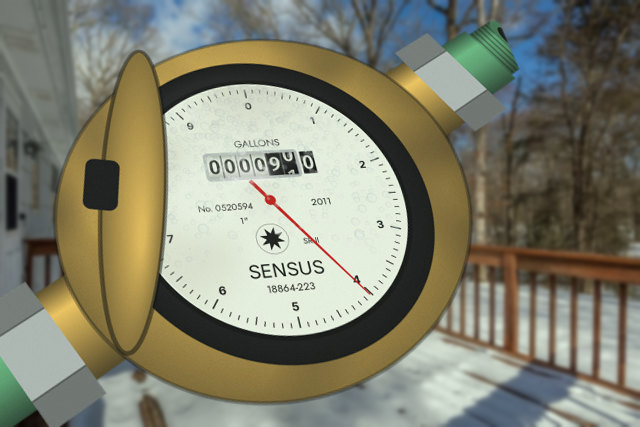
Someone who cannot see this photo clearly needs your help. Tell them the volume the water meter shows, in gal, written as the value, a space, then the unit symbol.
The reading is 904.0 gal
